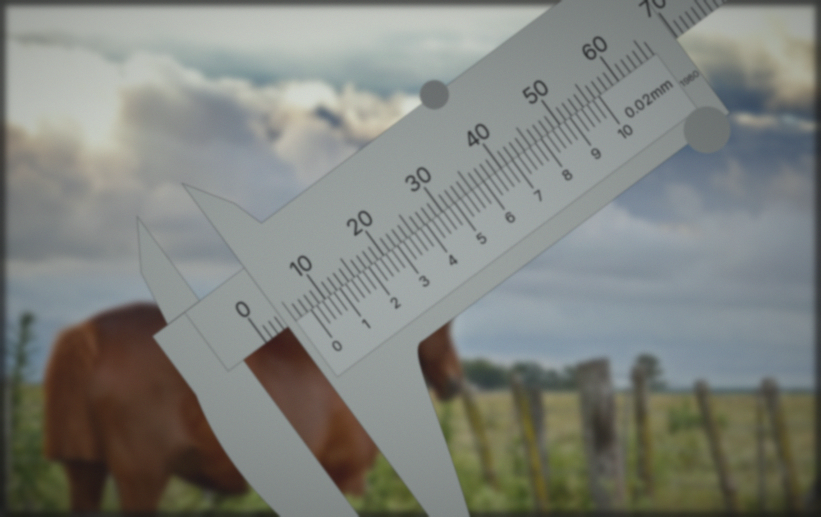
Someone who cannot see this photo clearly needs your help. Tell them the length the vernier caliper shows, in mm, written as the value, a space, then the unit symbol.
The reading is 7.6 mm
